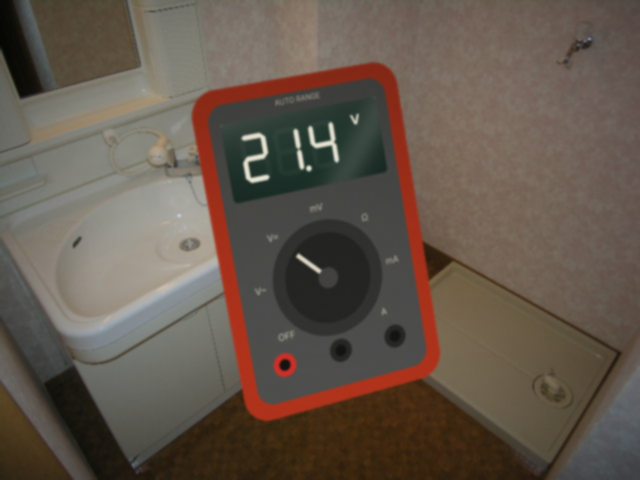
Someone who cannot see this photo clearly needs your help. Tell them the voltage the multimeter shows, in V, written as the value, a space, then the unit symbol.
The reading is 21.4 V
